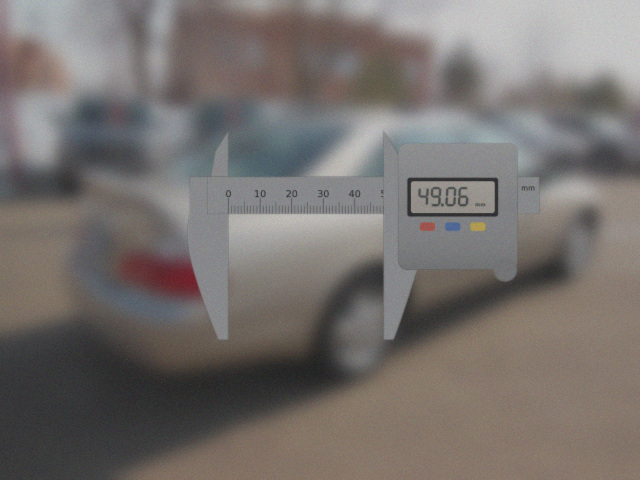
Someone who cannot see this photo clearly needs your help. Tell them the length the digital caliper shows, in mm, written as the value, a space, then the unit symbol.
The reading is 49.06 mm
